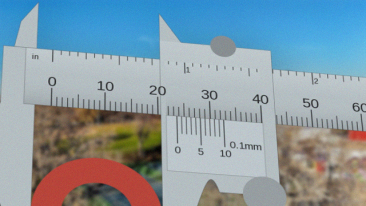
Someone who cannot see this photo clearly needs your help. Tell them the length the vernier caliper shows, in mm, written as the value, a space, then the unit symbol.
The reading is 23.6 mm
